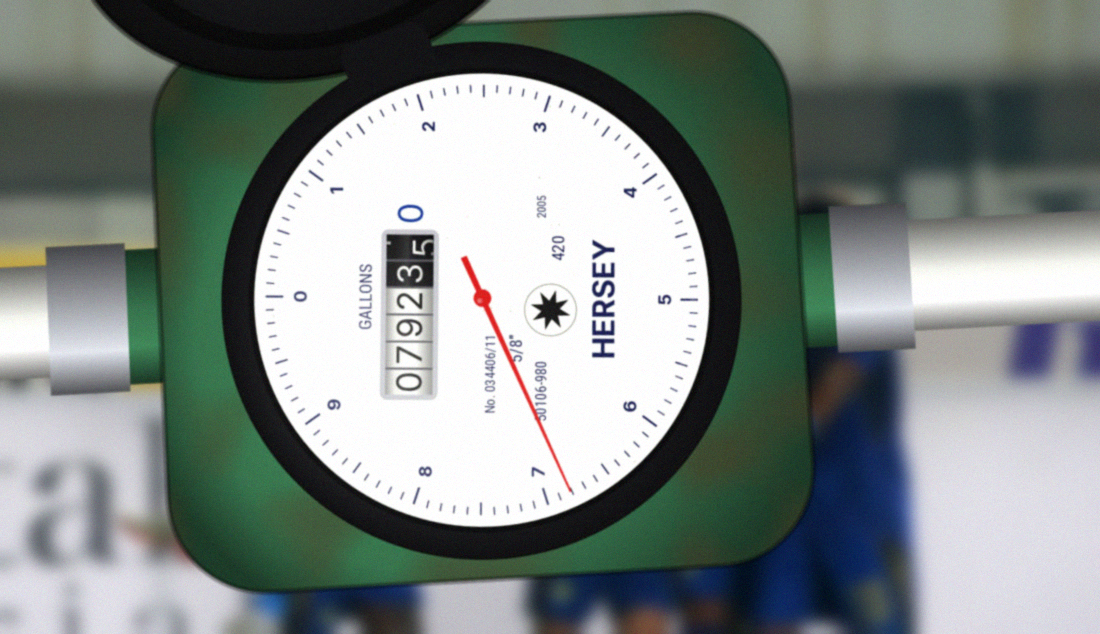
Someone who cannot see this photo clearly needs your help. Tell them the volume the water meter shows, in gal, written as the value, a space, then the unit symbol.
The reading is 792346.8 gal
